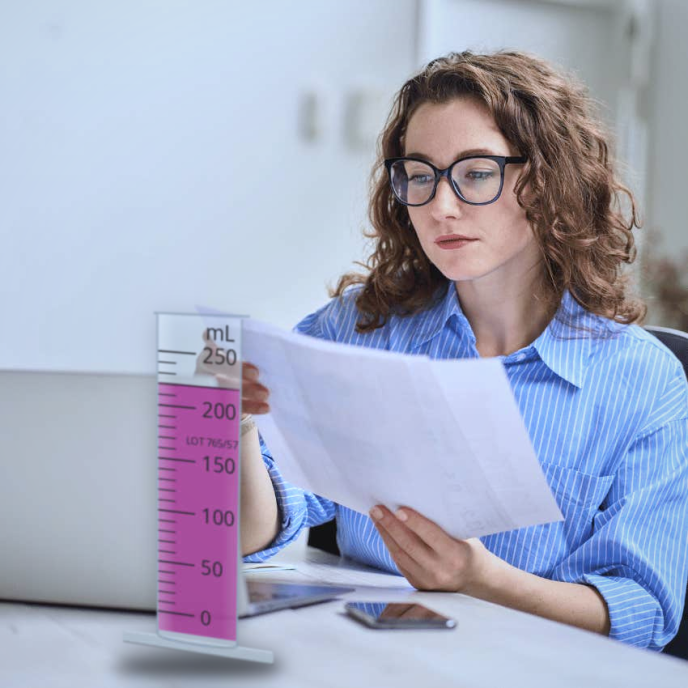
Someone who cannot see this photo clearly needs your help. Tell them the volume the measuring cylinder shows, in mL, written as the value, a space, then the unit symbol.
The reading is 220 mL
